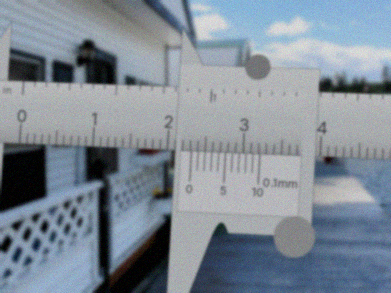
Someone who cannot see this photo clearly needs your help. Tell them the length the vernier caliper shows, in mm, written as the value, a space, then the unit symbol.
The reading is 23.2 mm
